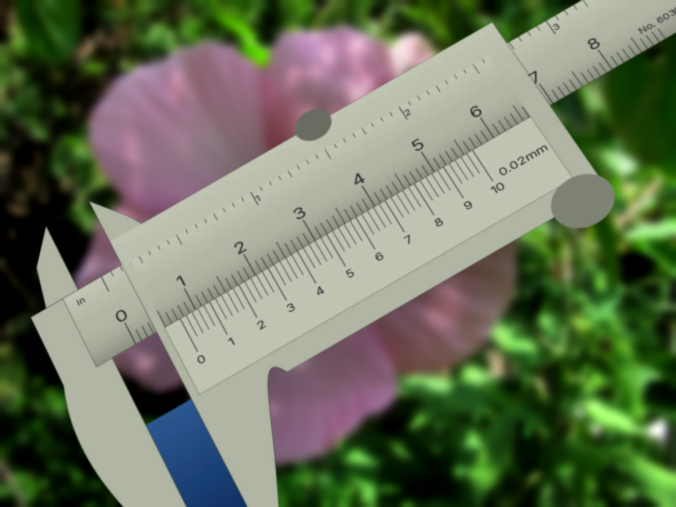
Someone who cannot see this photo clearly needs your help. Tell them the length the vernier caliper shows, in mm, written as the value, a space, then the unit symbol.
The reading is 7.4 mm
